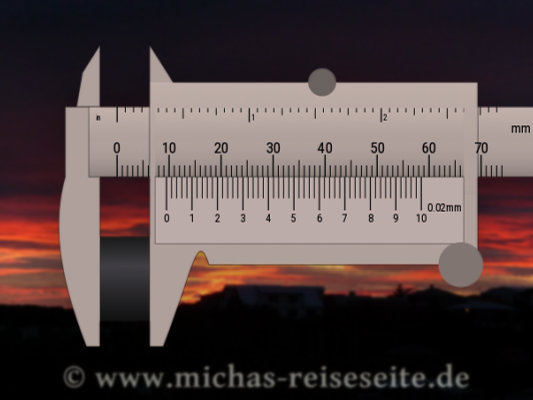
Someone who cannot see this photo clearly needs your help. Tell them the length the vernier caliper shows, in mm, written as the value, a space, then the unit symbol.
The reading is 9.5 mm
